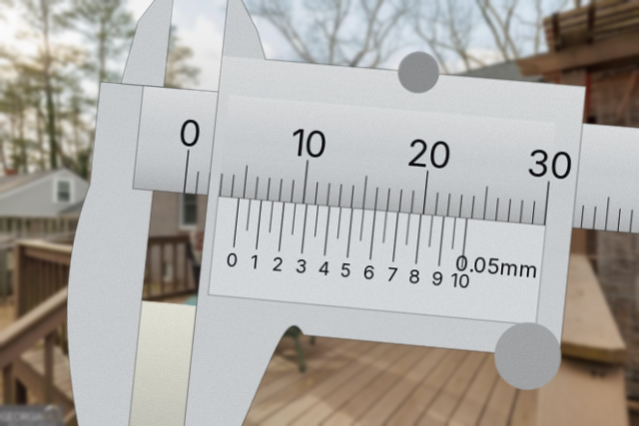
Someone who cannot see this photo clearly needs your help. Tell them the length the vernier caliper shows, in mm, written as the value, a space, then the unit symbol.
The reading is 4.6 mm
